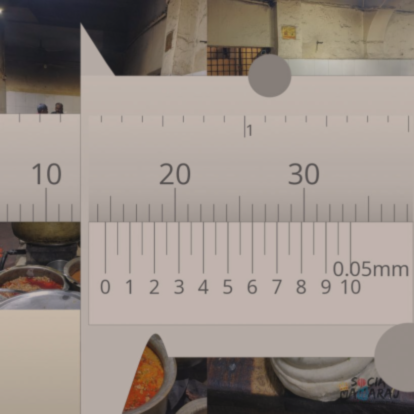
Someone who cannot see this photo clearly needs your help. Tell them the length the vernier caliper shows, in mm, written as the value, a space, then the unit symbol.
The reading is 14.6 mm
